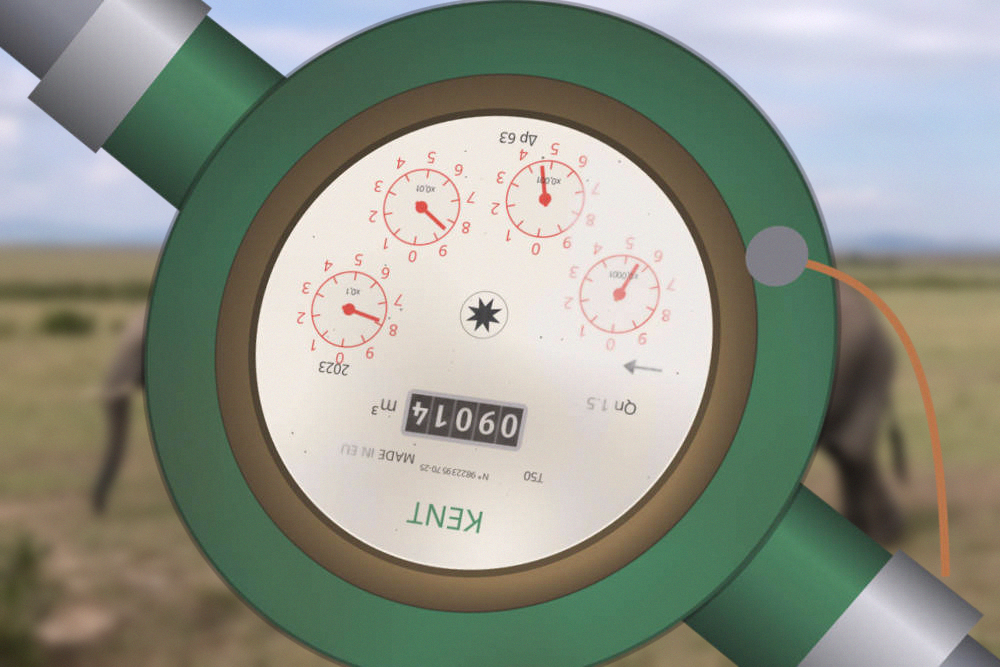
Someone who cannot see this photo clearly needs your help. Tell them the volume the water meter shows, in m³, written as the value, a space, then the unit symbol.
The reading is 9014.7845 m³
